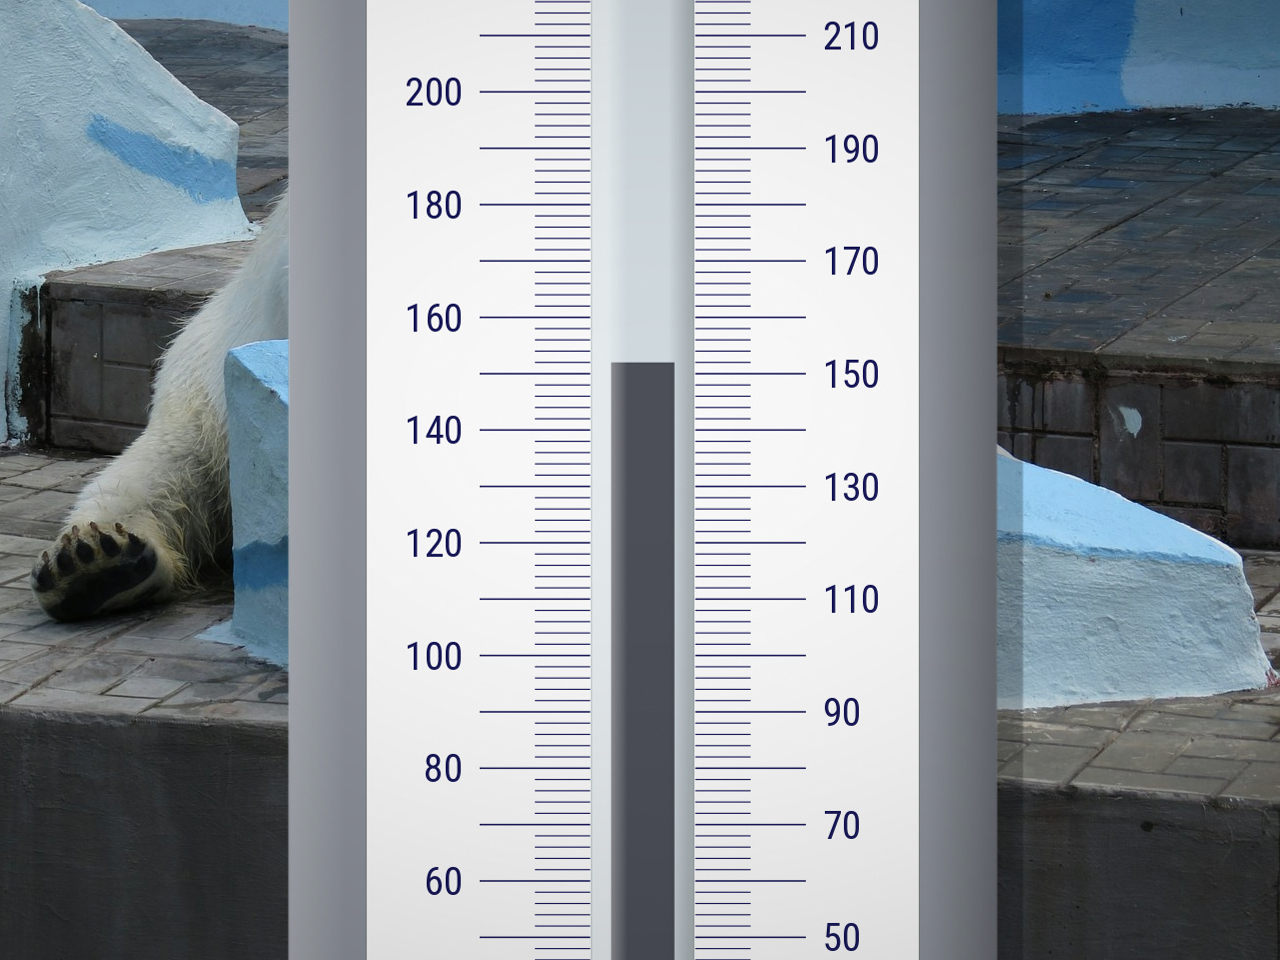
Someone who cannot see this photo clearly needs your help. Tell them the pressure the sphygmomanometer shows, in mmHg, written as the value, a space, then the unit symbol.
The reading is 152 mmHg
